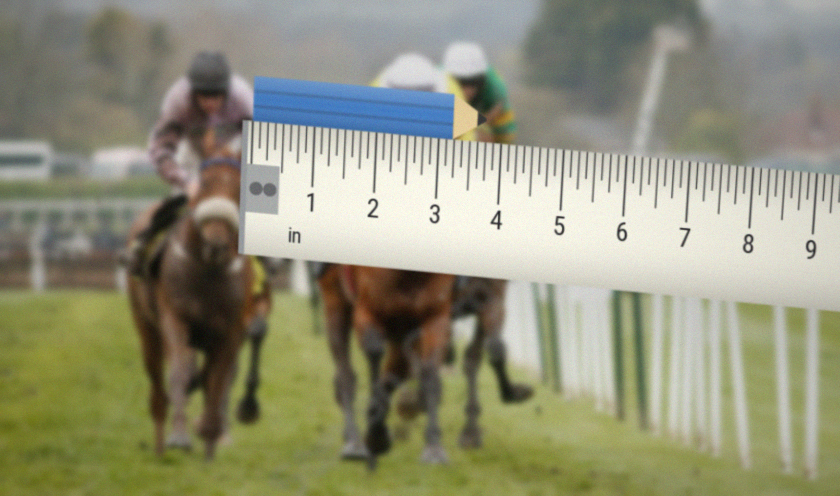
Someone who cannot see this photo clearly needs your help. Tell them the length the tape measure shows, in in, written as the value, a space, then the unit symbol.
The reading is 3.75 in
